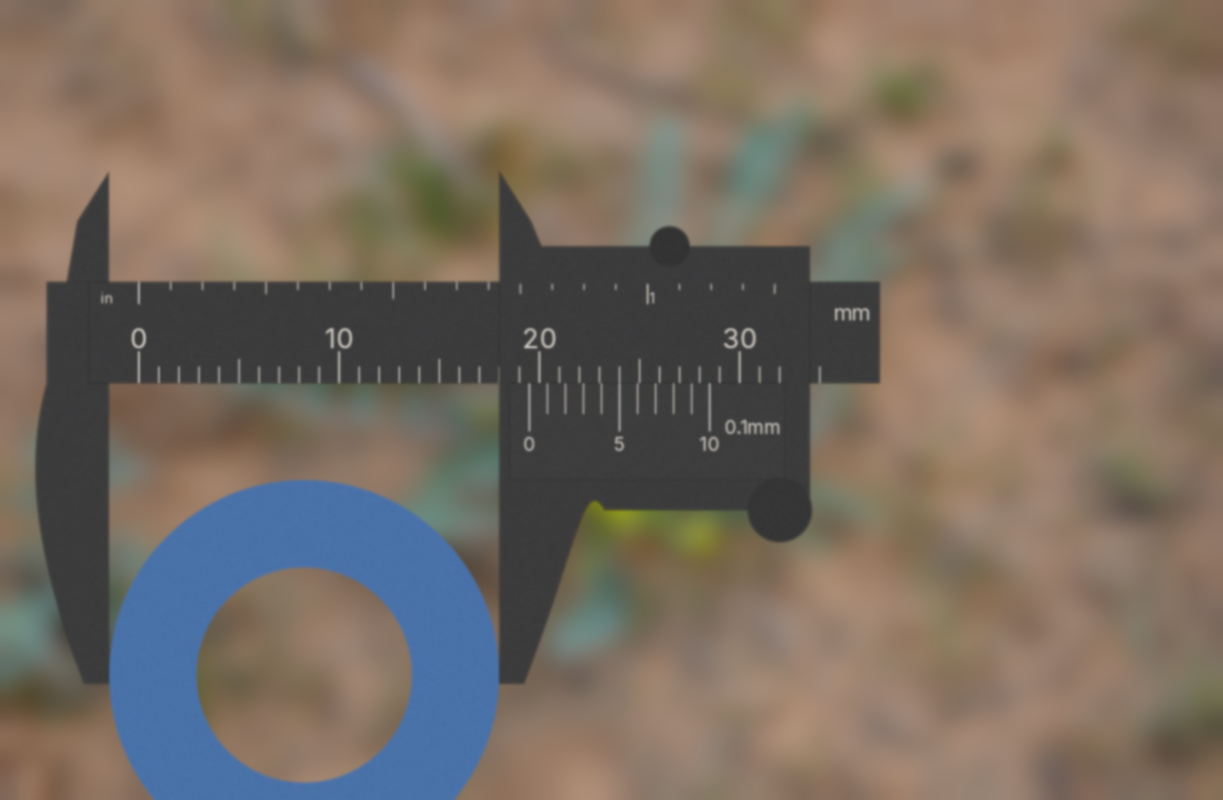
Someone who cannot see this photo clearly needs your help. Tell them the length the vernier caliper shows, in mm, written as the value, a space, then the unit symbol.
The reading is 19.5 mm
